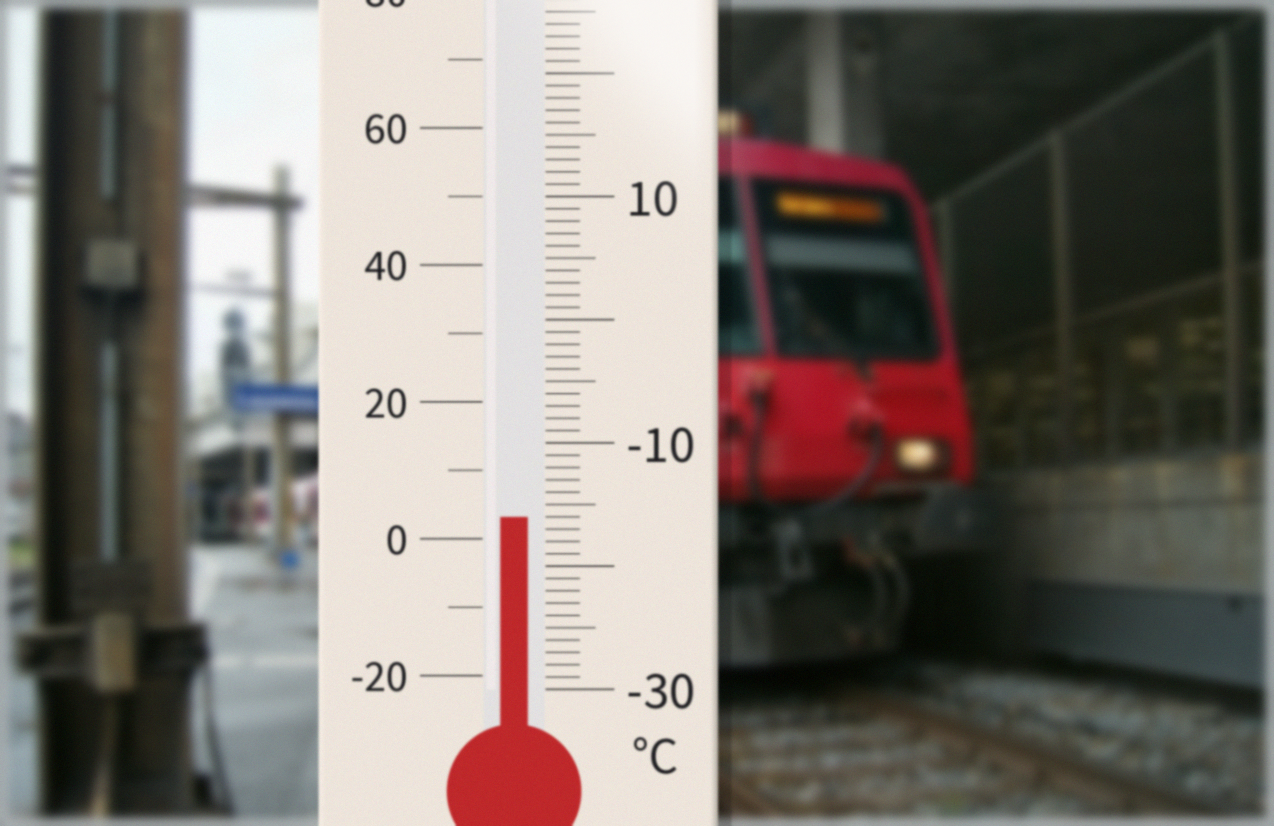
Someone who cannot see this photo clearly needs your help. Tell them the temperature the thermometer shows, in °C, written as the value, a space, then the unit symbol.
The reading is -16 °C
